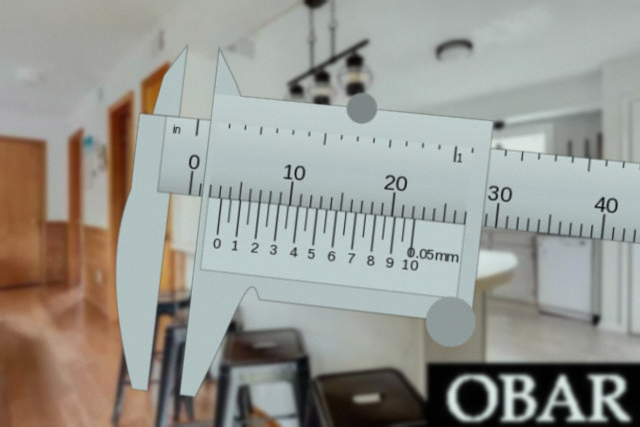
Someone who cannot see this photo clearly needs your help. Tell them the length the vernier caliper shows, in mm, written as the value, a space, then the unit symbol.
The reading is 3.2 mm
